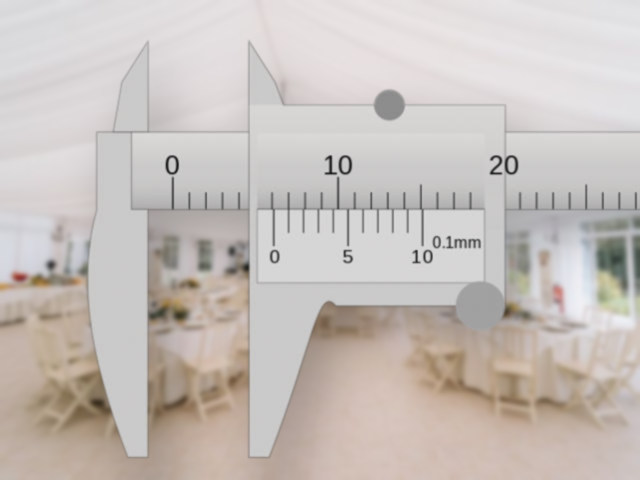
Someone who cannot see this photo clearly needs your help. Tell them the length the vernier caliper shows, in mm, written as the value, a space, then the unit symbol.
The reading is 6.1 mm
